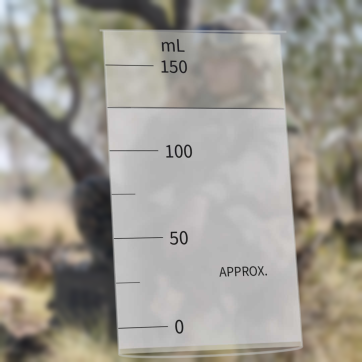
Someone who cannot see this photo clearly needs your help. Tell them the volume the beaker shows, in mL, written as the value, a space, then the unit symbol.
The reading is 125 mL
